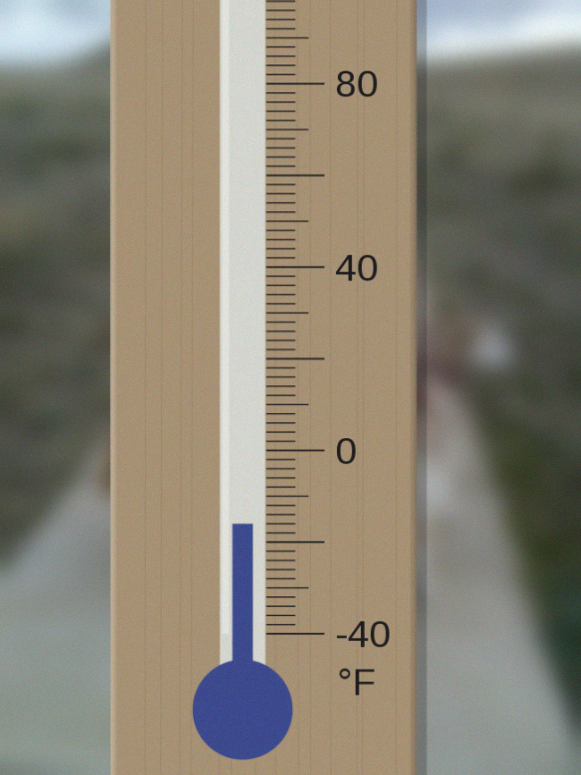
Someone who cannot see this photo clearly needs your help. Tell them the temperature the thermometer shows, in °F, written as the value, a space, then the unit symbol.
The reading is -16 °F
